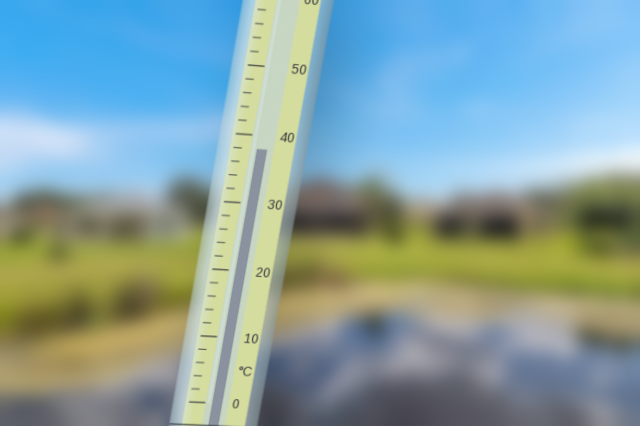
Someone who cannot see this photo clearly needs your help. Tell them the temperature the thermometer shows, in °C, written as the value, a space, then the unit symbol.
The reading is 38 °C
